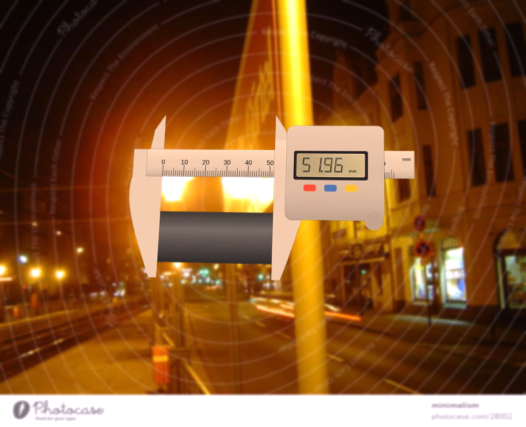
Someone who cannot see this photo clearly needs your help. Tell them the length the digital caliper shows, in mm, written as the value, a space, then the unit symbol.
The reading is 51.96 mm
